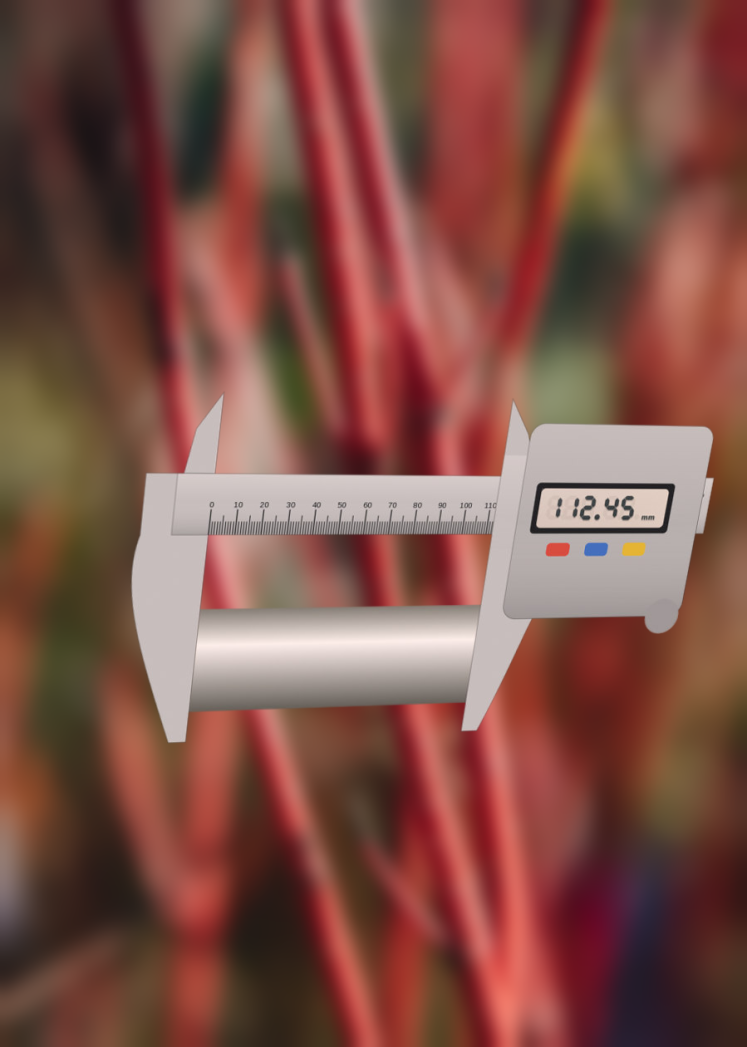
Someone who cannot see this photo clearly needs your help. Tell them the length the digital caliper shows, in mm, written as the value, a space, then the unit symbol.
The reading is 112.45 mm
